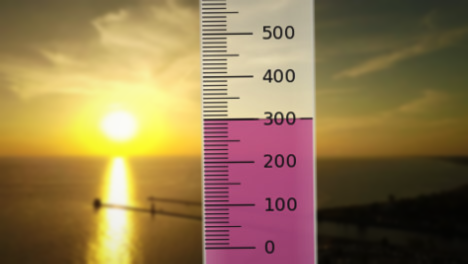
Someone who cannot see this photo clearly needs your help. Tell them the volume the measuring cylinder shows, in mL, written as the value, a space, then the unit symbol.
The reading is 300 mL
